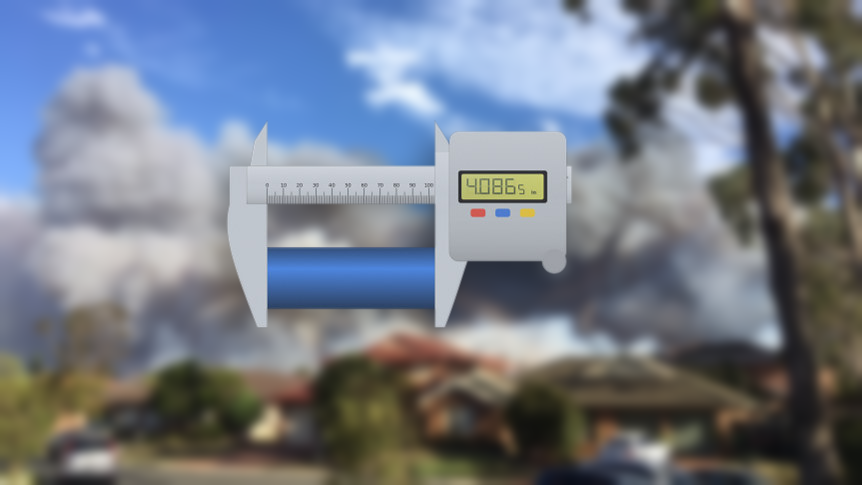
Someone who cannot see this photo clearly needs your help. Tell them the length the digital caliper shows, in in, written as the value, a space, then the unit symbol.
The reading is 4.0865 in
